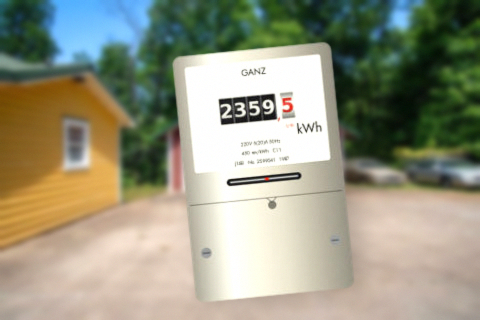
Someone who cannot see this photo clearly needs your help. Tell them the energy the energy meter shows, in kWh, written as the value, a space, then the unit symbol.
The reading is 2359.5 kWh
